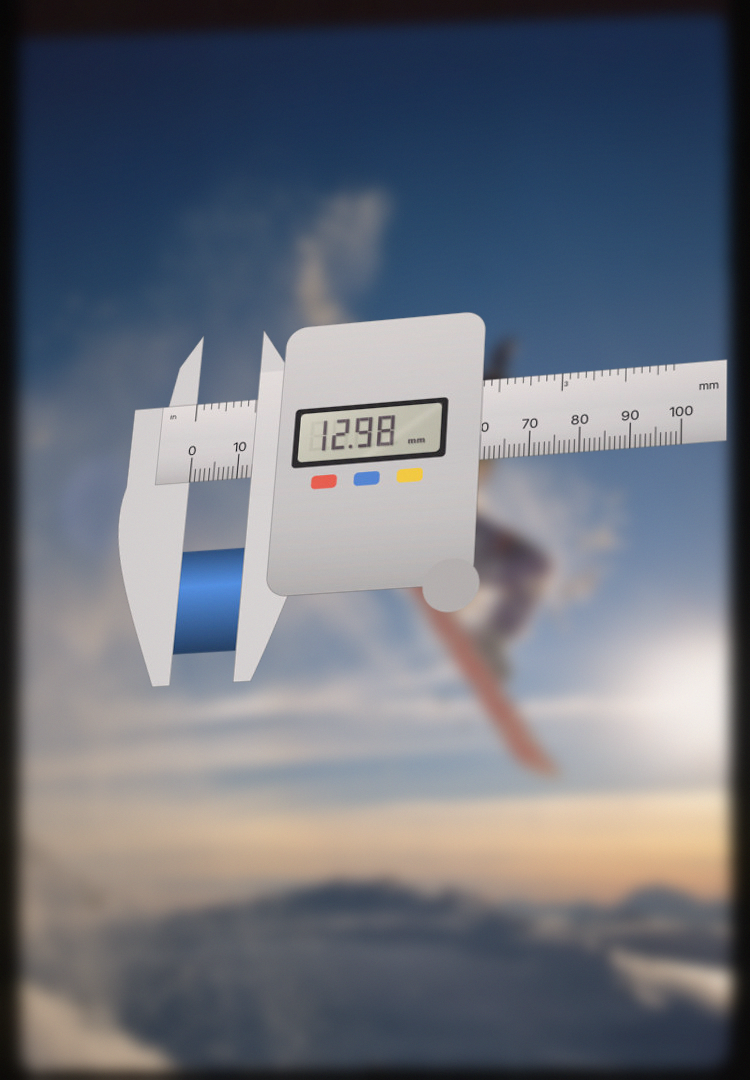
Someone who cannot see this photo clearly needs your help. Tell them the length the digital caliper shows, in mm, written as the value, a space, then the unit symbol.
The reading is 12.98 mm
